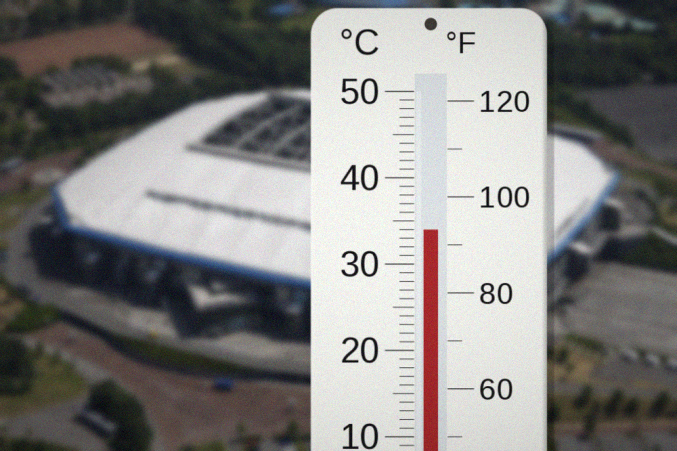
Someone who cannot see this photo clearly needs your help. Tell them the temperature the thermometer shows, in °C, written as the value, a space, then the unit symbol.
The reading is 34 °C
